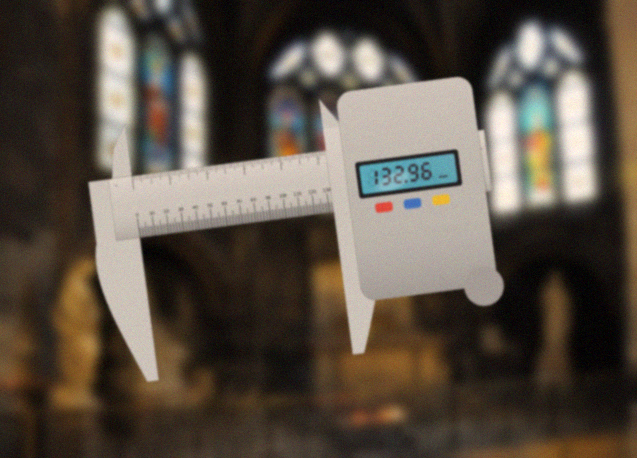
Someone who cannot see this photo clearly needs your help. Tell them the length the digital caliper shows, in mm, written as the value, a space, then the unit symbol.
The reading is 132.96 mm
